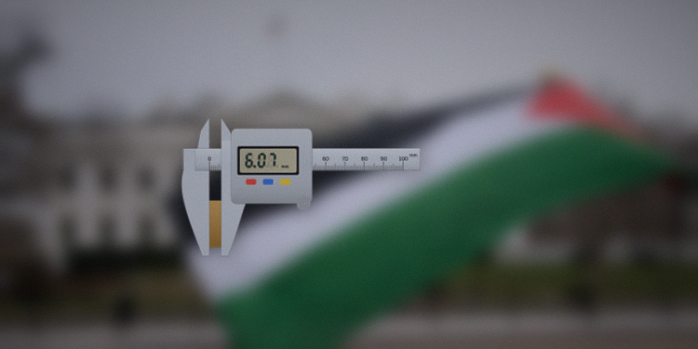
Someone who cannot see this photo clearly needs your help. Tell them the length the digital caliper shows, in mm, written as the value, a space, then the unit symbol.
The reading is 6.07 mm
